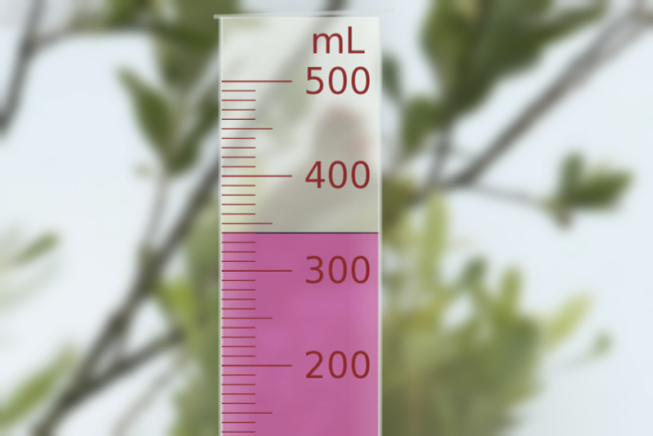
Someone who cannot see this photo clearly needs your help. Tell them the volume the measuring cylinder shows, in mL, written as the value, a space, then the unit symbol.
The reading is 340 mL
